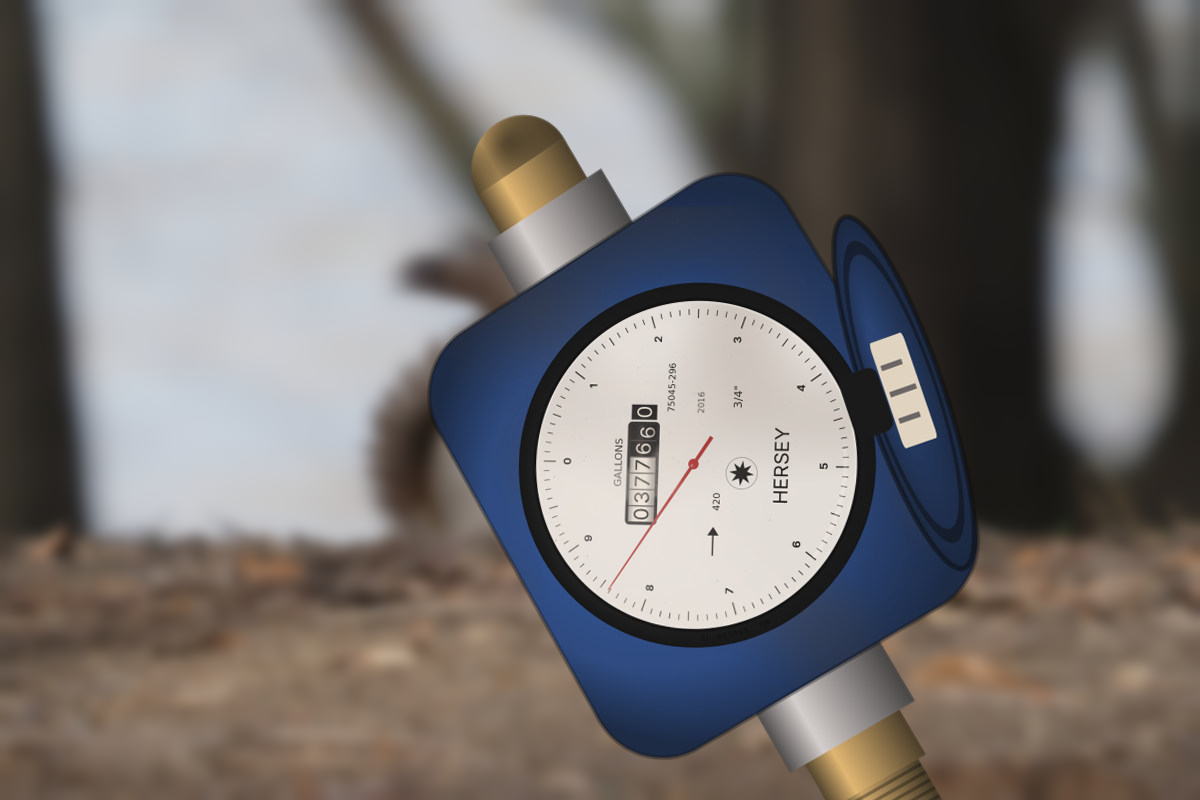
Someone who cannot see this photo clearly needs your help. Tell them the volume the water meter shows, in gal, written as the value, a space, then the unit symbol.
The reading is 377658.4 gal
